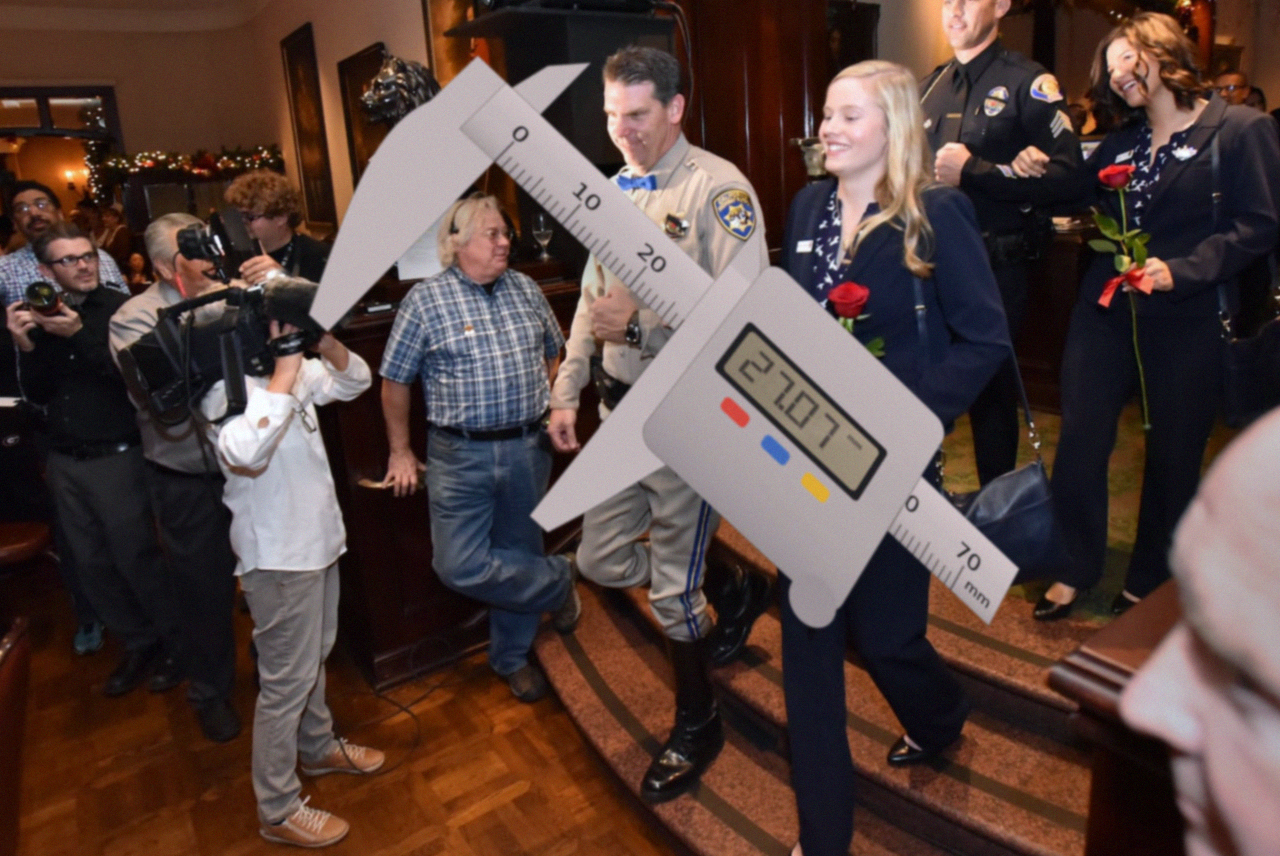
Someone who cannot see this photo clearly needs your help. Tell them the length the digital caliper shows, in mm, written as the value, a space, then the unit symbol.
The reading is 27.07 mm
